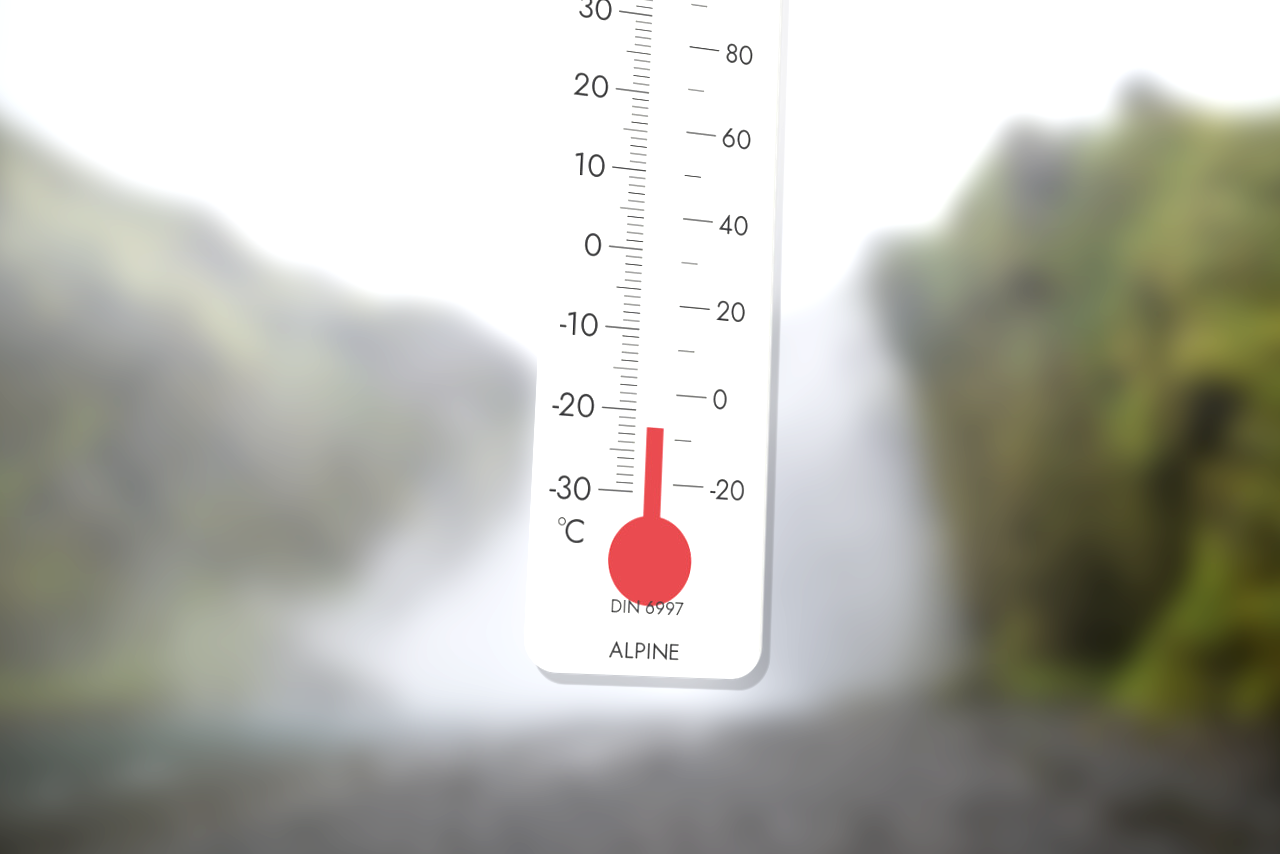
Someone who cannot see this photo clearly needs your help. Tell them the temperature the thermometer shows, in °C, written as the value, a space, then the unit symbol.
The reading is -22 °C
